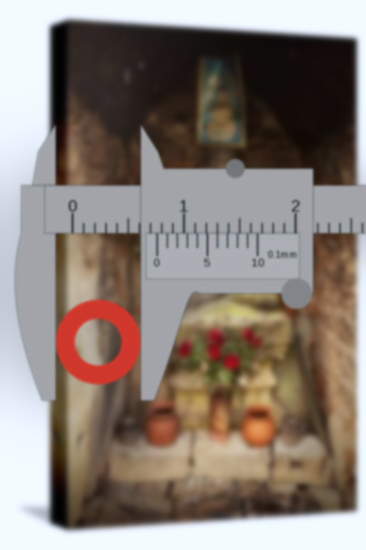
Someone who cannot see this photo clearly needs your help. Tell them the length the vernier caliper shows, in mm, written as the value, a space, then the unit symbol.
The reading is 7.6 mm
